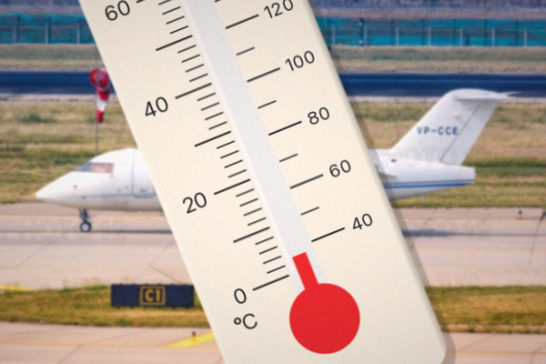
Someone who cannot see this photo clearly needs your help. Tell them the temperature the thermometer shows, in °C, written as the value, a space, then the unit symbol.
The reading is 3 °C
